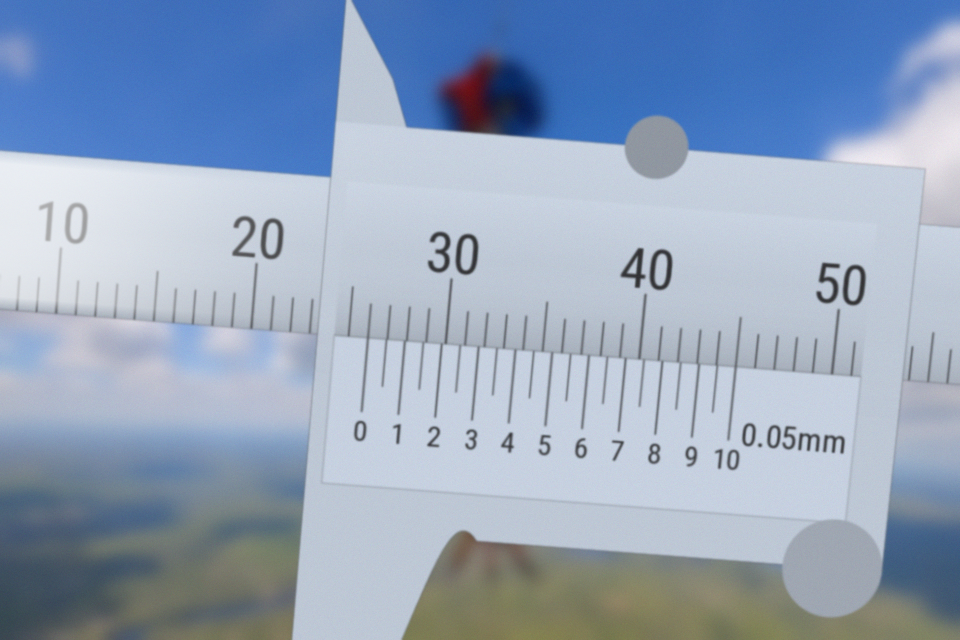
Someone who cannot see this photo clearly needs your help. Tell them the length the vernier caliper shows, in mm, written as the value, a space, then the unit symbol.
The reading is 26.0 mm
